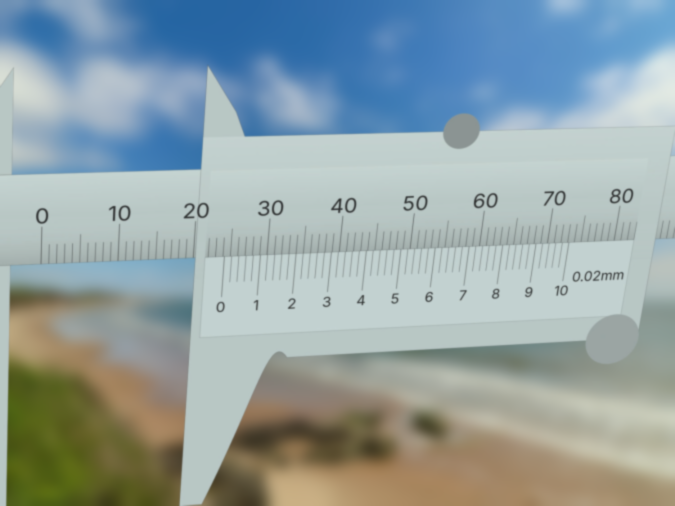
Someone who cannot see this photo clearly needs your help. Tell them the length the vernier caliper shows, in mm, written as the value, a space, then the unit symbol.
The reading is 24.2 mm
